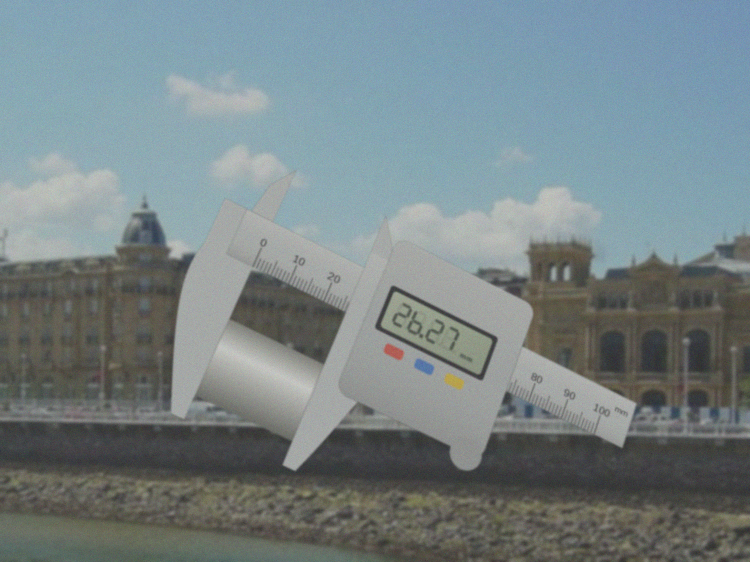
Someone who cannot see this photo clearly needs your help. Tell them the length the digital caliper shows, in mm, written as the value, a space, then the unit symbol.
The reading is 26.27 mm
